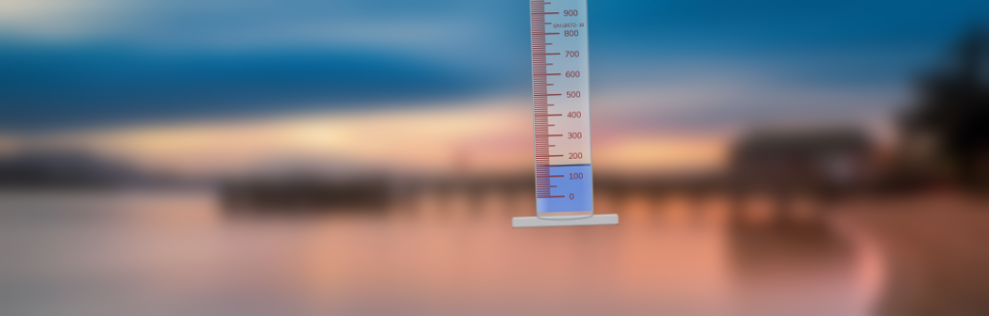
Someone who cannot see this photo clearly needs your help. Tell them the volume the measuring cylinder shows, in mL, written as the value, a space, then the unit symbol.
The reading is 150 mL
